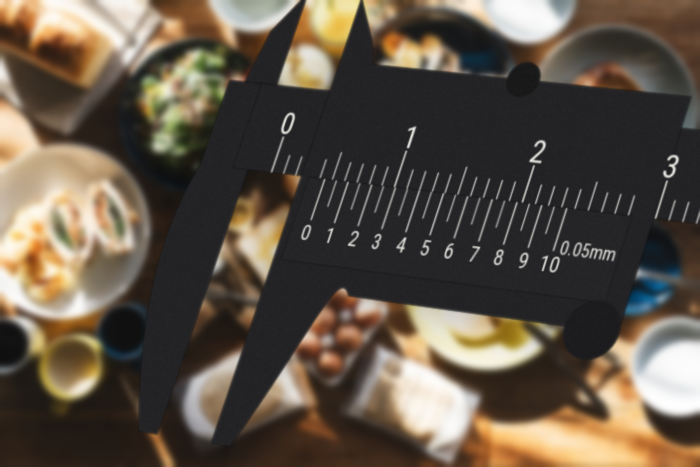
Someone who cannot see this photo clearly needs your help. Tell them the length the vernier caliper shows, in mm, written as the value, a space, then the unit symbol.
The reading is 4.4 mm
